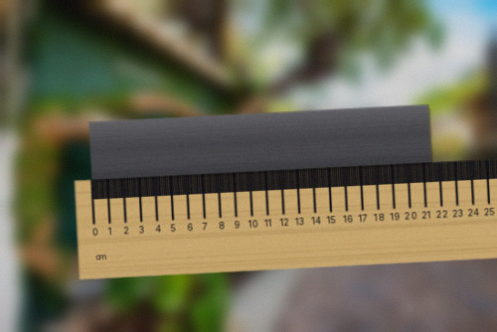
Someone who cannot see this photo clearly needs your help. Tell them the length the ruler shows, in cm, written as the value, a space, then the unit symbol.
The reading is 21.5 cm
